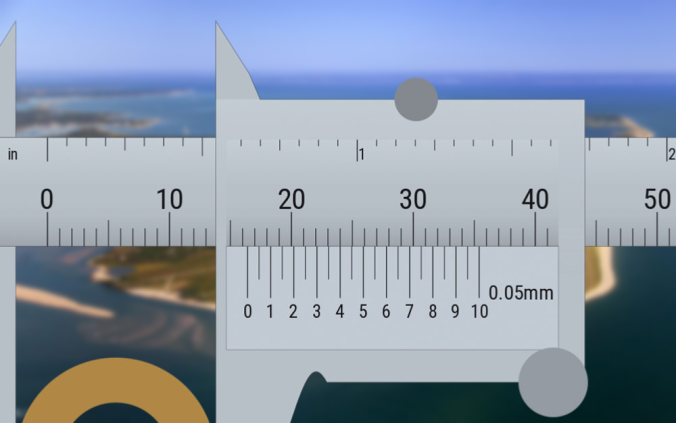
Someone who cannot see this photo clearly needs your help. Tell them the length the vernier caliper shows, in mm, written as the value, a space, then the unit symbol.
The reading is 16.4 mm
